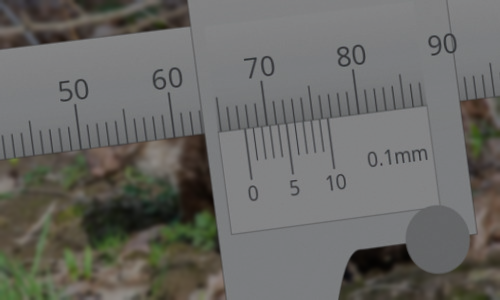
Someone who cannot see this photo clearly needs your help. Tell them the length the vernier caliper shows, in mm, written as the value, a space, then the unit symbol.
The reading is 67.6 mm
